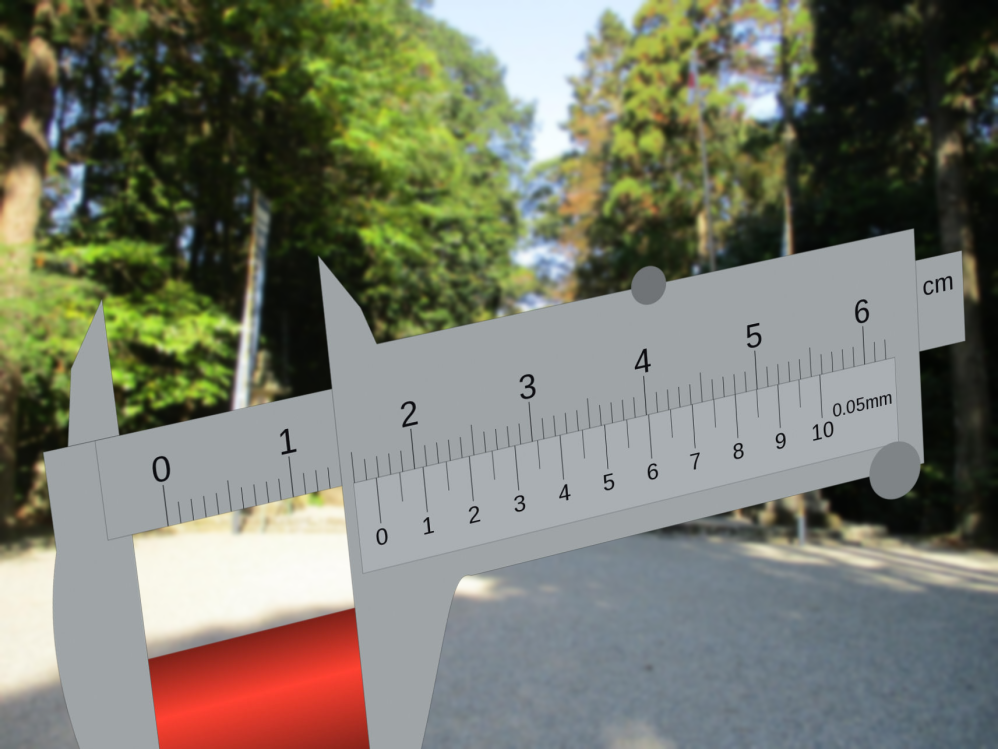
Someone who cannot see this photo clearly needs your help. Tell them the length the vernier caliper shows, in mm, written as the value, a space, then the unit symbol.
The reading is 16.8 mm
